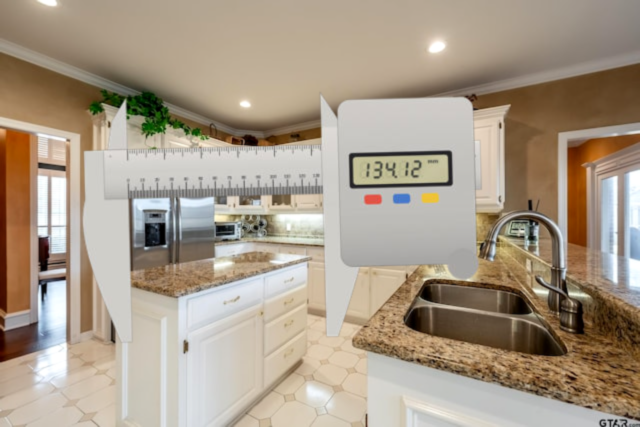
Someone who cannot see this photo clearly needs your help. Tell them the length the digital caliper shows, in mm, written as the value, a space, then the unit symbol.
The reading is 134.12 mm
